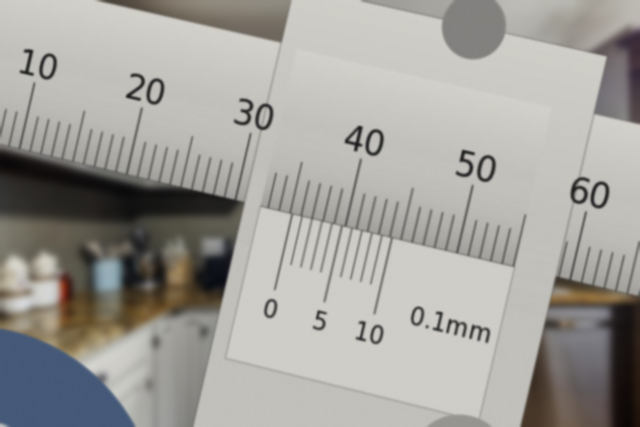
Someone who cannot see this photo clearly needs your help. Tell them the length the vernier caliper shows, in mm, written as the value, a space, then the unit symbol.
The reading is 35.2 mm
